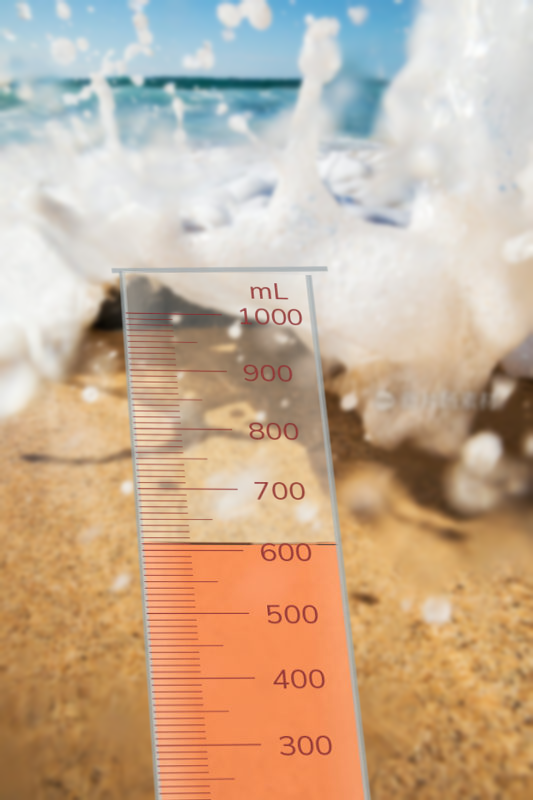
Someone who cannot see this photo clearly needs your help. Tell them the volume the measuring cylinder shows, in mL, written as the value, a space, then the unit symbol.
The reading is 610 mL
